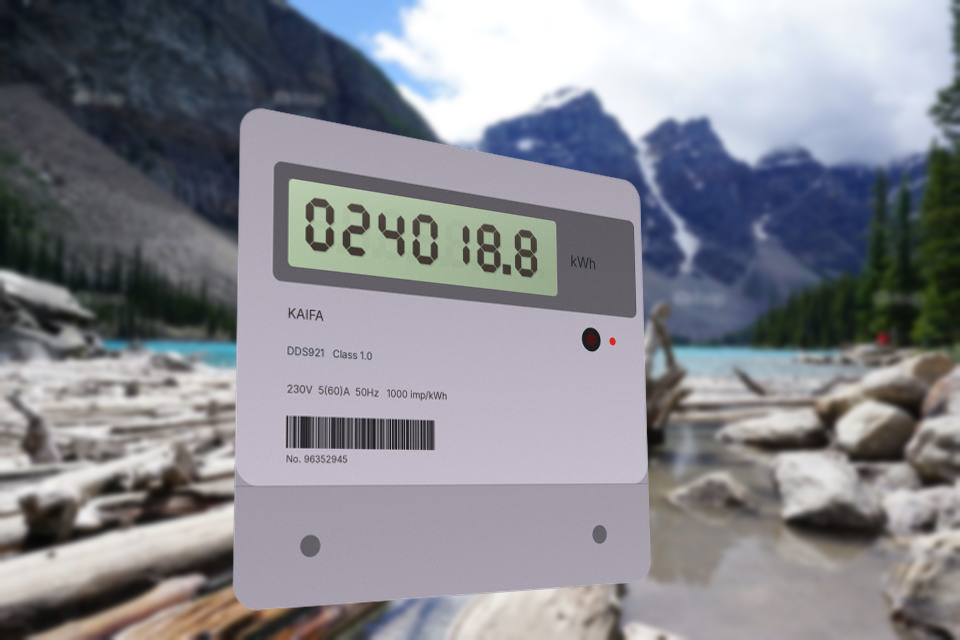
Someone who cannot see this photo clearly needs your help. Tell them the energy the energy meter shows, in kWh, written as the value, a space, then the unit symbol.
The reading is 24018.8 kWh
